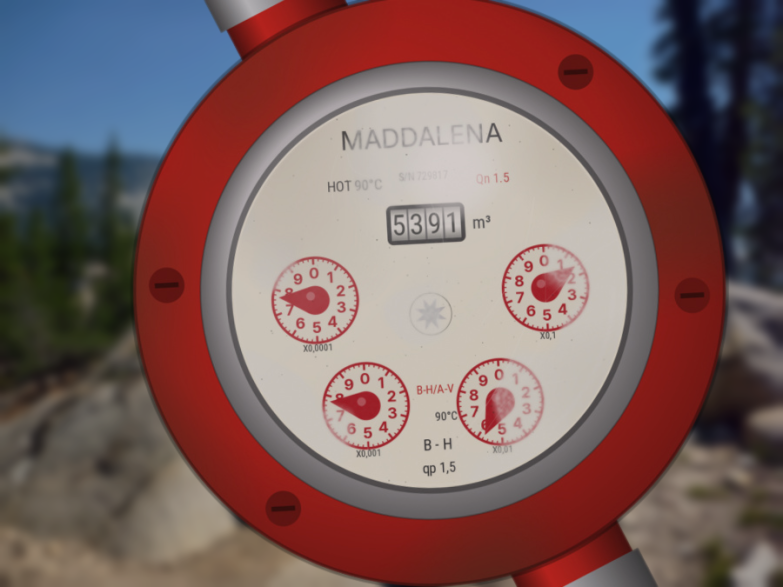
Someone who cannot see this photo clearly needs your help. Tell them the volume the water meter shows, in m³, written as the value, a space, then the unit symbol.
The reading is 5391.1577 m³
